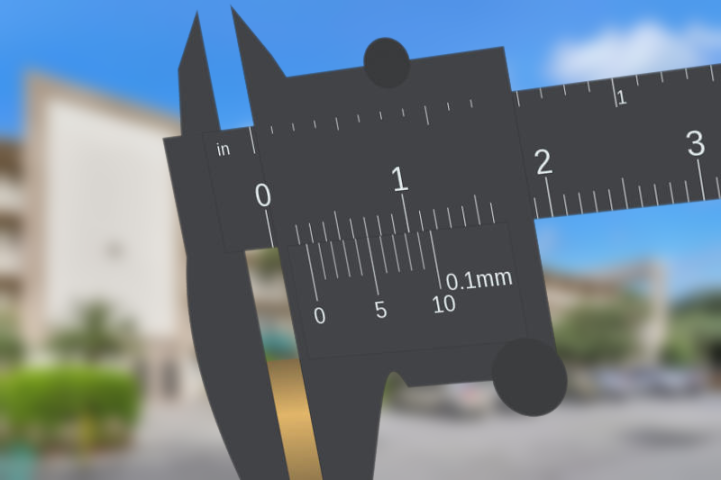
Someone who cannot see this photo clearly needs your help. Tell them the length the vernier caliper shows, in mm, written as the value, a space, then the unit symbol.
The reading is 2.5 mm
